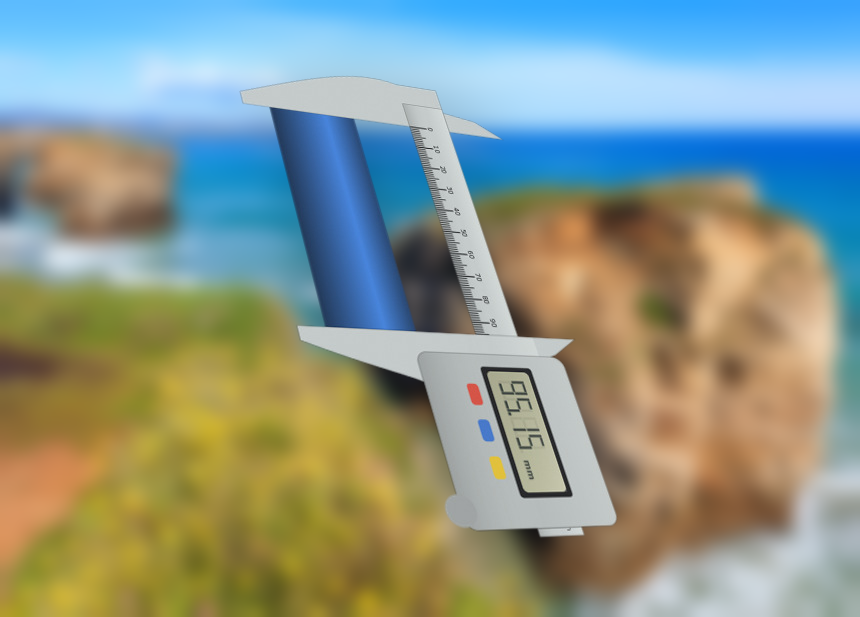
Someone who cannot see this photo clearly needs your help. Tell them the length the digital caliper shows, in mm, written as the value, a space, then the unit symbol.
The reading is 95.15 mm
